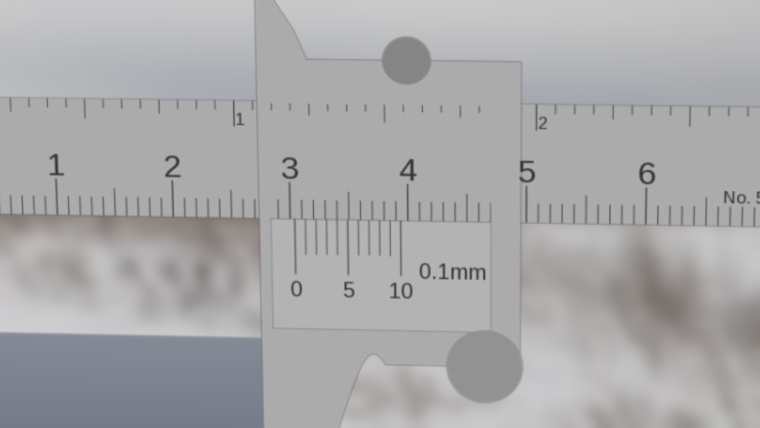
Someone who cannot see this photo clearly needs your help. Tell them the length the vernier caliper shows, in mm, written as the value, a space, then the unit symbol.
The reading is 30.4 mm
